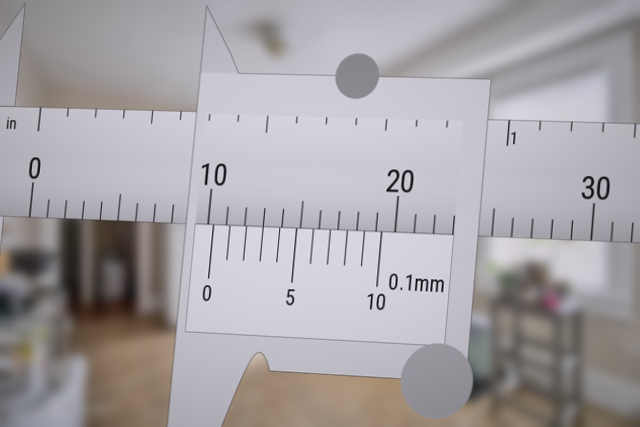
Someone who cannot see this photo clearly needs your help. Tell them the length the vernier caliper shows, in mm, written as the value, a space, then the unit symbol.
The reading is 10.3 mm
